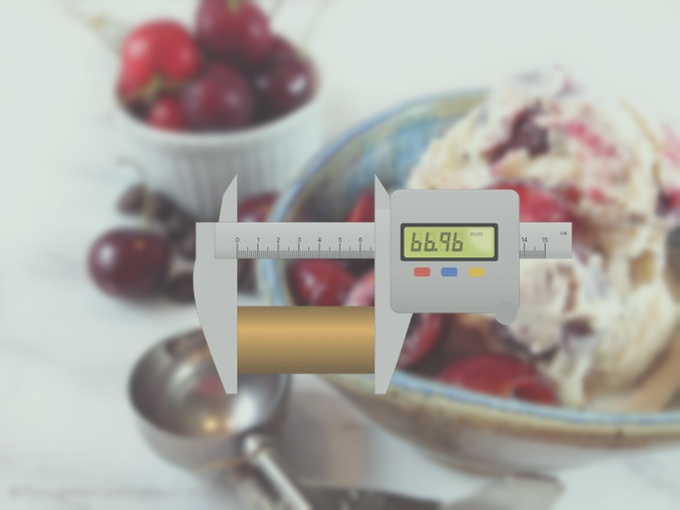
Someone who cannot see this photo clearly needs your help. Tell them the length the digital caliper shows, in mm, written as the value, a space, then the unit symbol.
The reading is 66.96 mm
